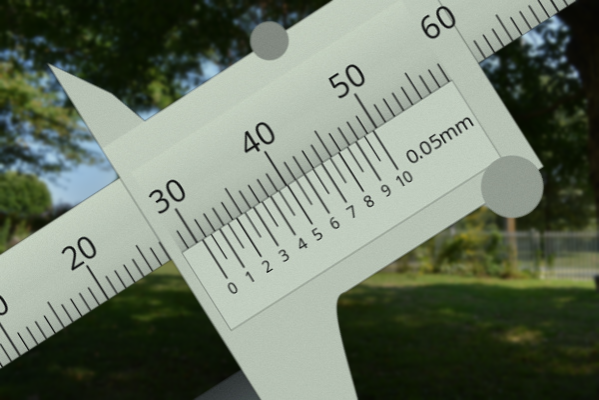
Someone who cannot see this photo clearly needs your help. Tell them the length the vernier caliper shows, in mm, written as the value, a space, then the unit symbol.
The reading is 30.6 mm
